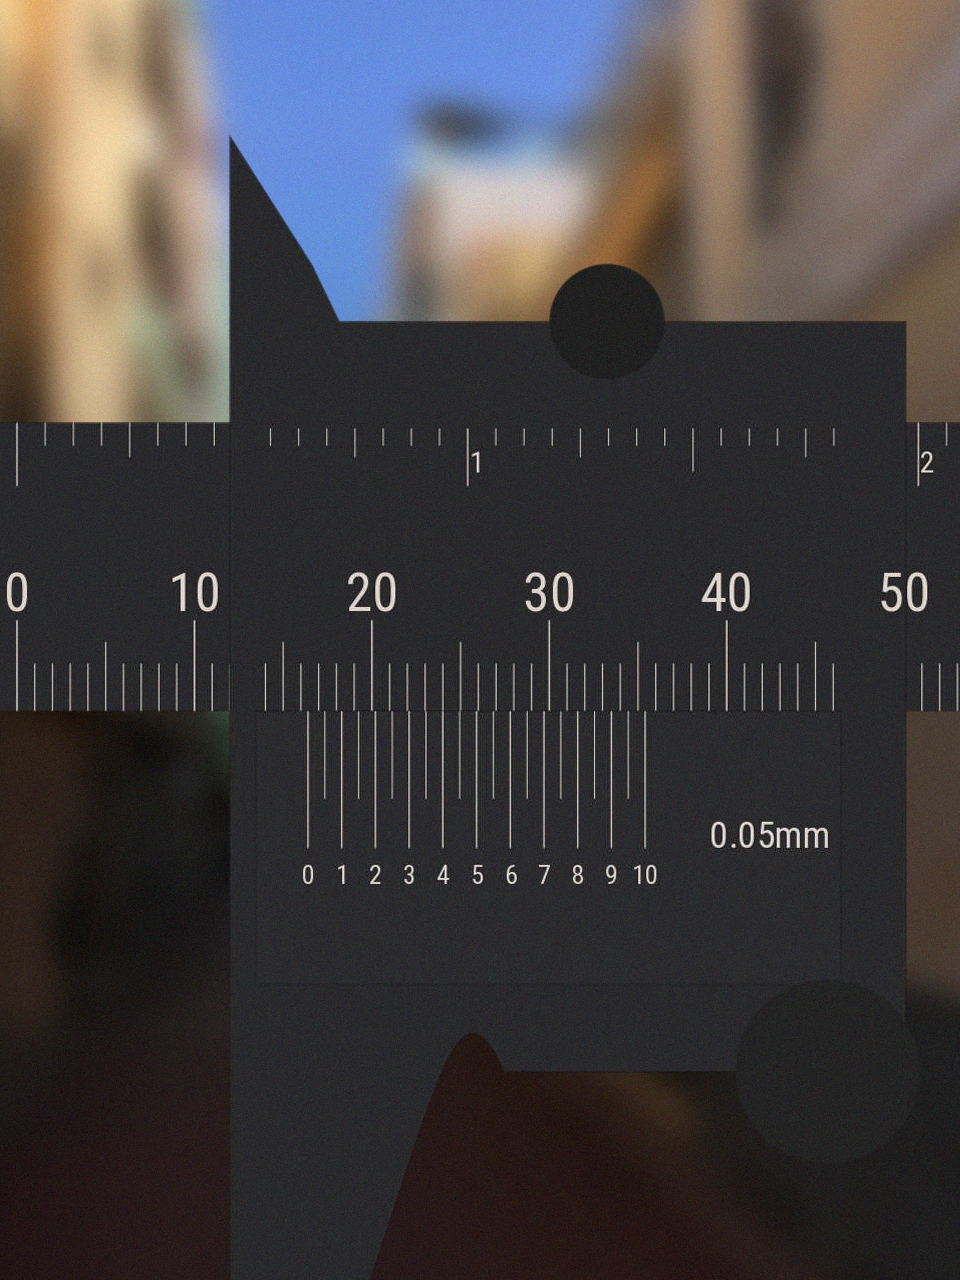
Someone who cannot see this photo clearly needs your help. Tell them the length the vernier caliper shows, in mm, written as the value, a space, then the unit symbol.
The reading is 16.4 mm
